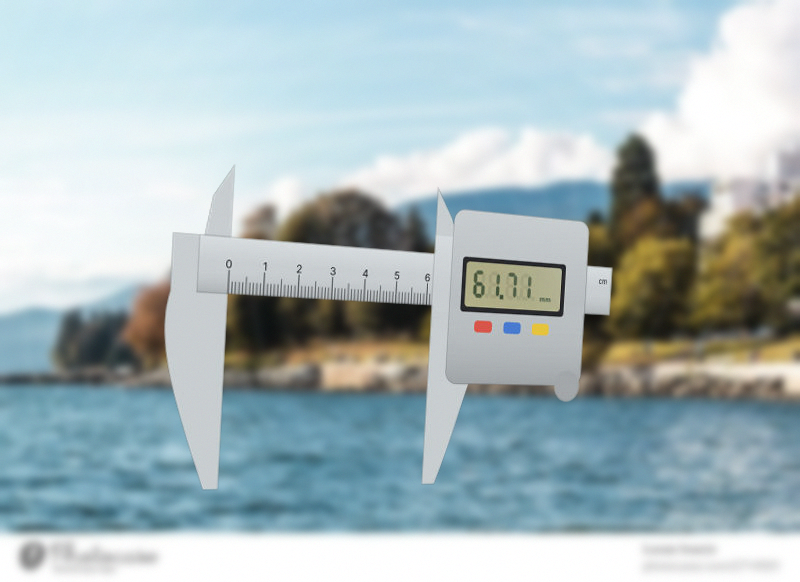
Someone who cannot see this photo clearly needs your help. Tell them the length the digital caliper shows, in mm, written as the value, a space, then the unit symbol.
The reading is 61.71 mm
